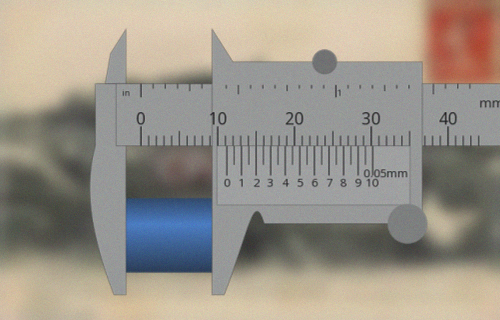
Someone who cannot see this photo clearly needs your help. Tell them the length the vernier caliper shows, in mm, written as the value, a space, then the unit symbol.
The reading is 11.2 mm
